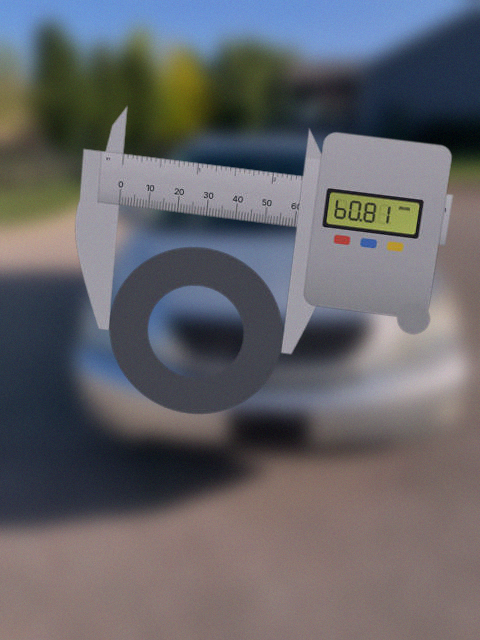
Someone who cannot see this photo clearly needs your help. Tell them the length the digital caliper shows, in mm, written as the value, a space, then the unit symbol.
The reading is 60.81 mm
